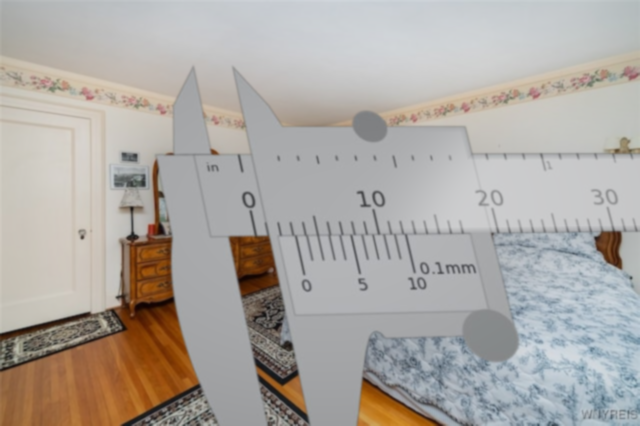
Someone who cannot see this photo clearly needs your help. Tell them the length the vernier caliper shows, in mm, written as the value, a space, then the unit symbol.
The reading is 3.2 mm
